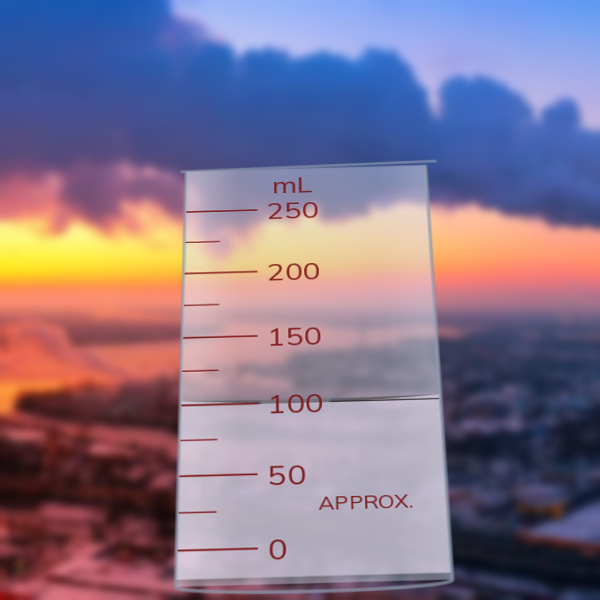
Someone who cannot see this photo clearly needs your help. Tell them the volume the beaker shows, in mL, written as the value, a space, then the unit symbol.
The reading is 100 mL
